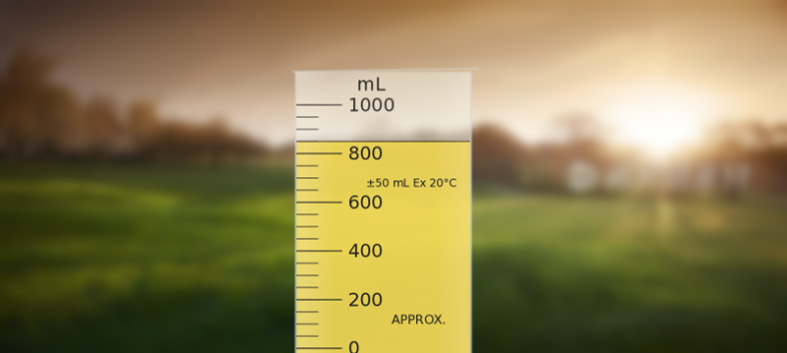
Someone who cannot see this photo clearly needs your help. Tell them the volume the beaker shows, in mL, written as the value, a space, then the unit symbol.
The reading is 850 mL
